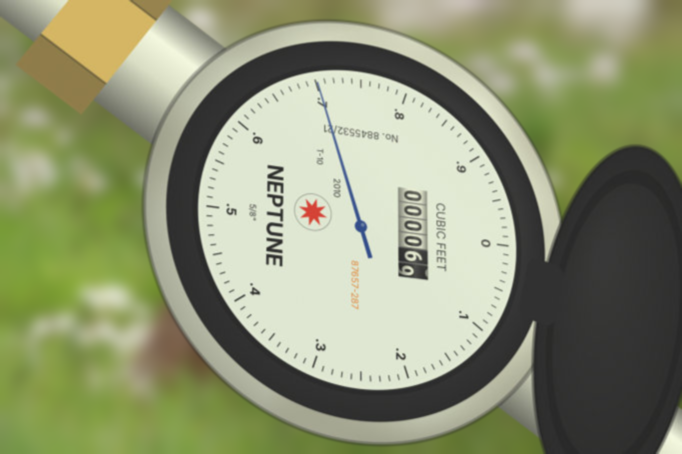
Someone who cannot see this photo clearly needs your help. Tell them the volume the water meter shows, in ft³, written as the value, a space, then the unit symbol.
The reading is 68.70 ft³
